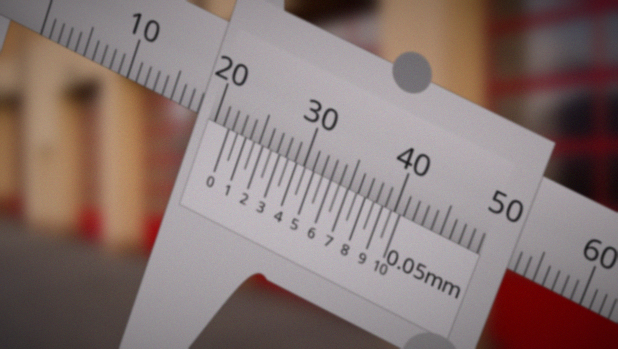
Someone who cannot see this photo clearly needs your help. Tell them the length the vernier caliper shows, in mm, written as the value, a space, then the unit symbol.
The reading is 21.6 mm
